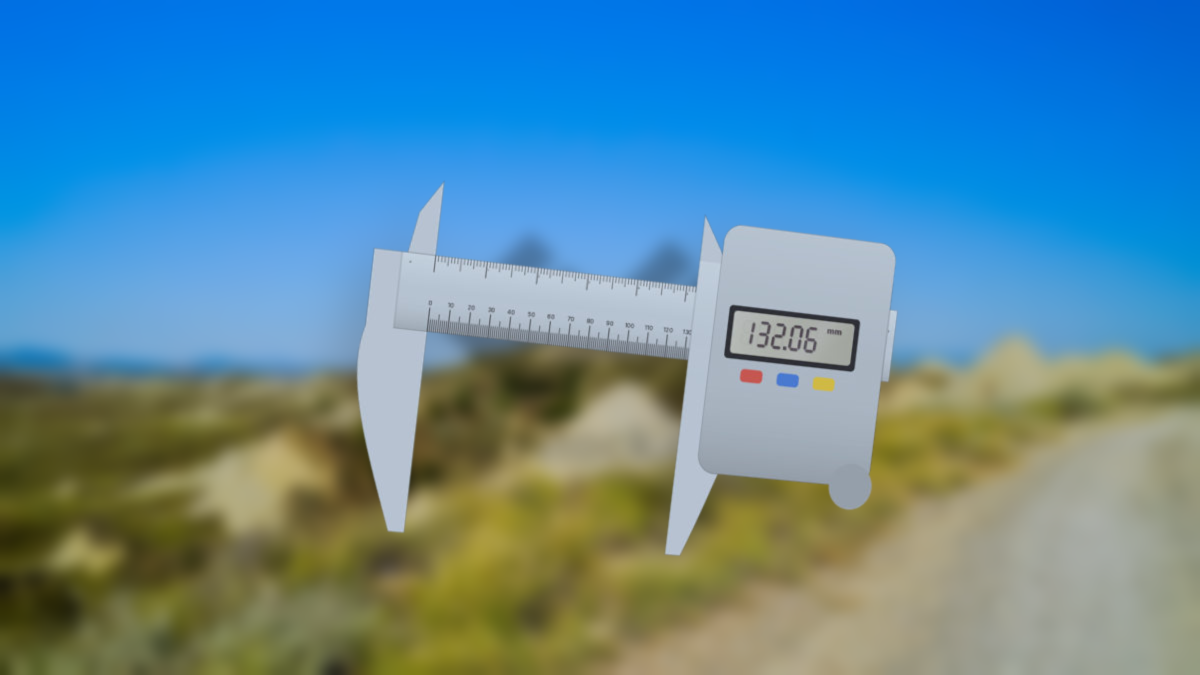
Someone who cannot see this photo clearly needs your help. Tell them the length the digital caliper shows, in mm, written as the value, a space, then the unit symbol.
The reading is 132.06 mm
